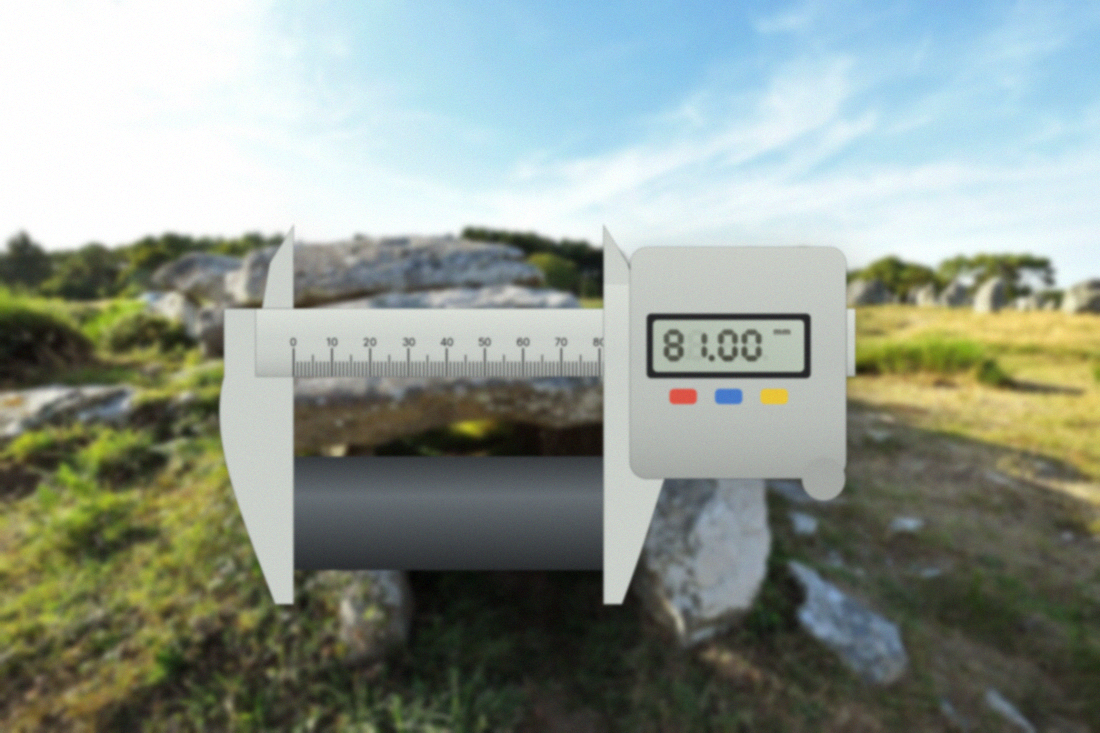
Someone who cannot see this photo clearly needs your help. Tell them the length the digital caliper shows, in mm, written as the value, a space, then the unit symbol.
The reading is 81.00 mm
